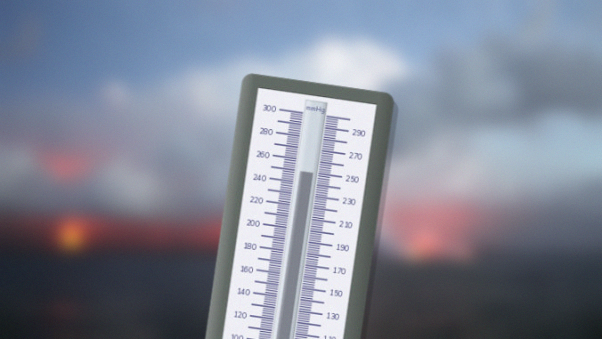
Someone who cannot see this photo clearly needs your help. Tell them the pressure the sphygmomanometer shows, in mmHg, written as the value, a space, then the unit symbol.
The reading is 250 mmHg
